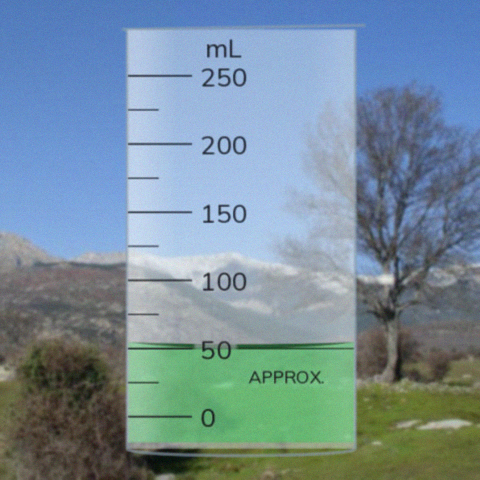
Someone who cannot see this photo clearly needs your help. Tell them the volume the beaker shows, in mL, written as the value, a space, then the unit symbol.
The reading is 50 mL
